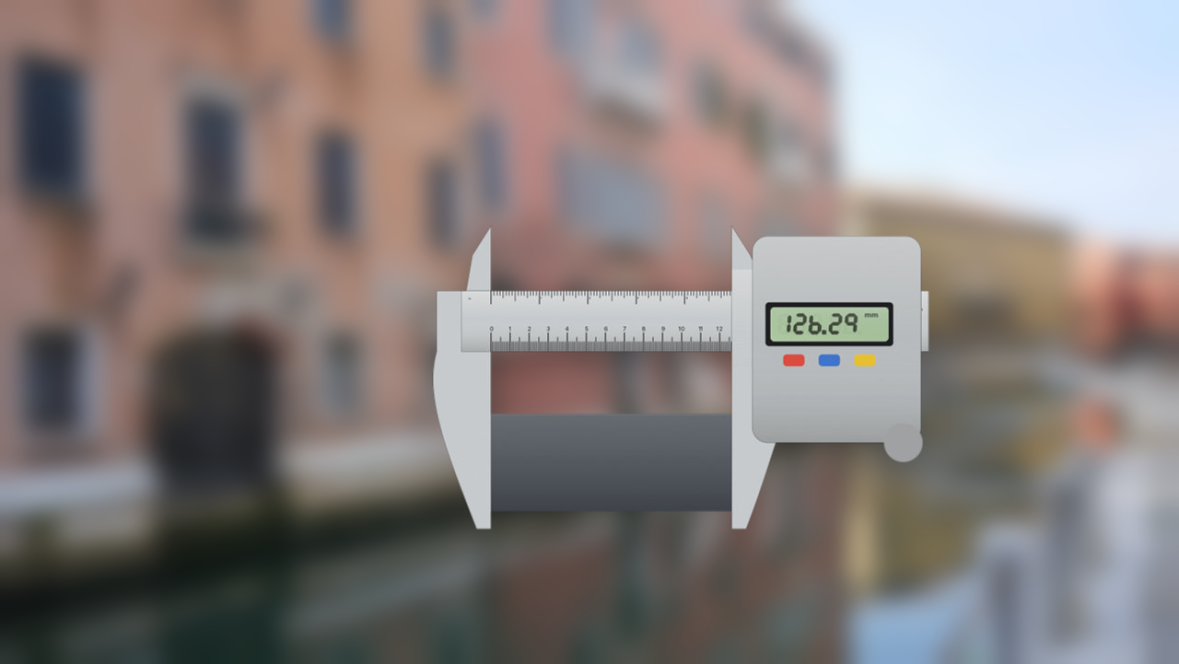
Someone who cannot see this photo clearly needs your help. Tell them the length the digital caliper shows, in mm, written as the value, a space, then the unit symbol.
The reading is 126.29 mm
